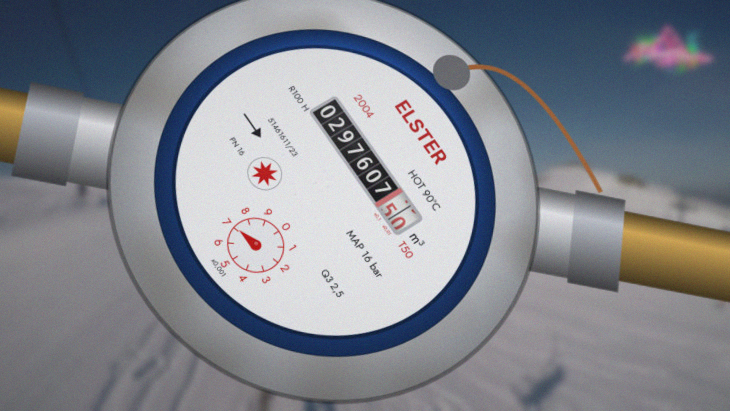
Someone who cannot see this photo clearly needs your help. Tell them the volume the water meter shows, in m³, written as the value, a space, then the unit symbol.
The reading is 297607.497 m³
